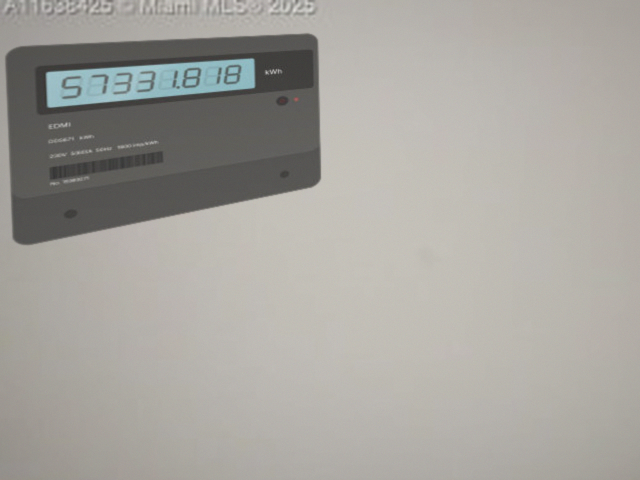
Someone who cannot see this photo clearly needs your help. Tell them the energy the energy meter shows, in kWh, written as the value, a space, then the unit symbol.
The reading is 57331.818 kWh
